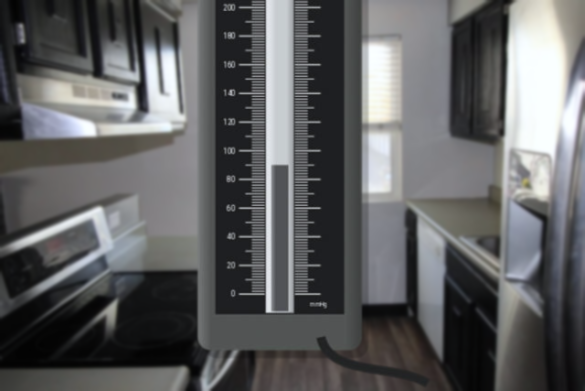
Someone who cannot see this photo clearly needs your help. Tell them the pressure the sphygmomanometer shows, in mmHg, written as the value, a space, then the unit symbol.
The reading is 90 mmHg
